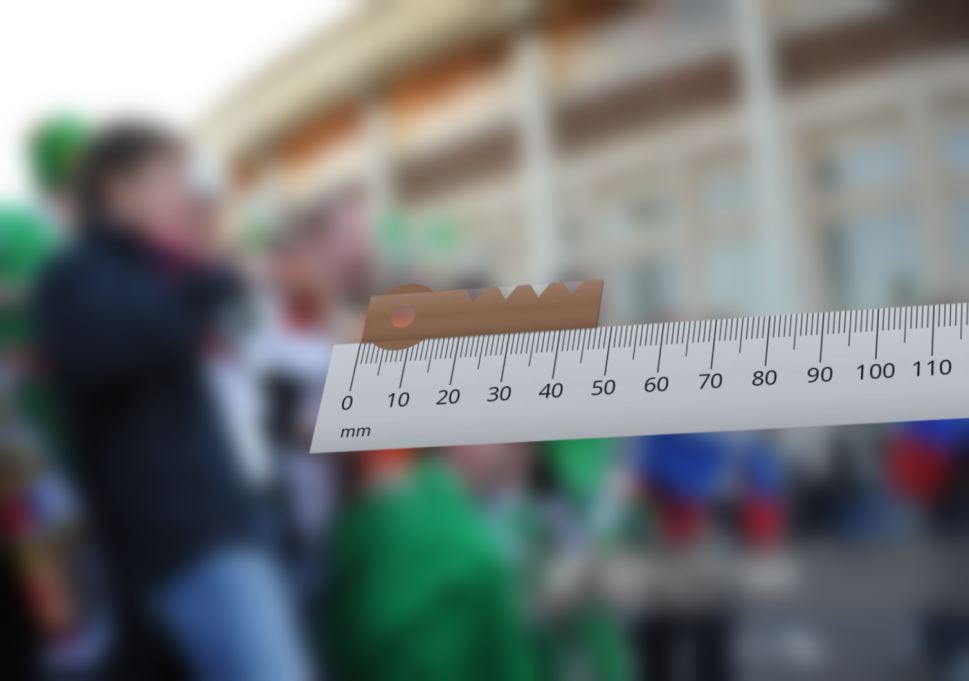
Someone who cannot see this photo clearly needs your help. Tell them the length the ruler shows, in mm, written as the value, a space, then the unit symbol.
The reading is 47 mm
